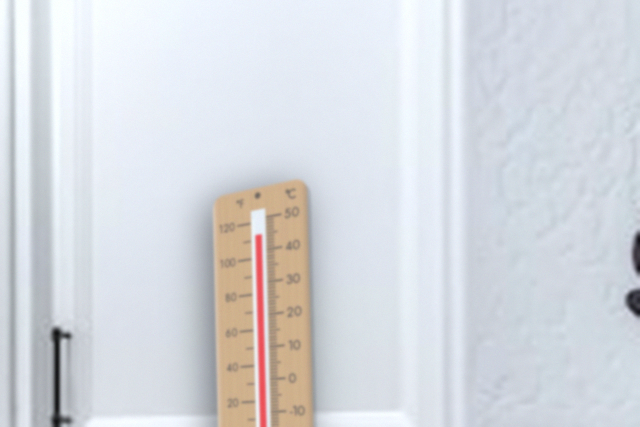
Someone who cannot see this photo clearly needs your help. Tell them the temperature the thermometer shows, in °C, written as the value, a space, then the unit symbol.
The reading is 45 °C
